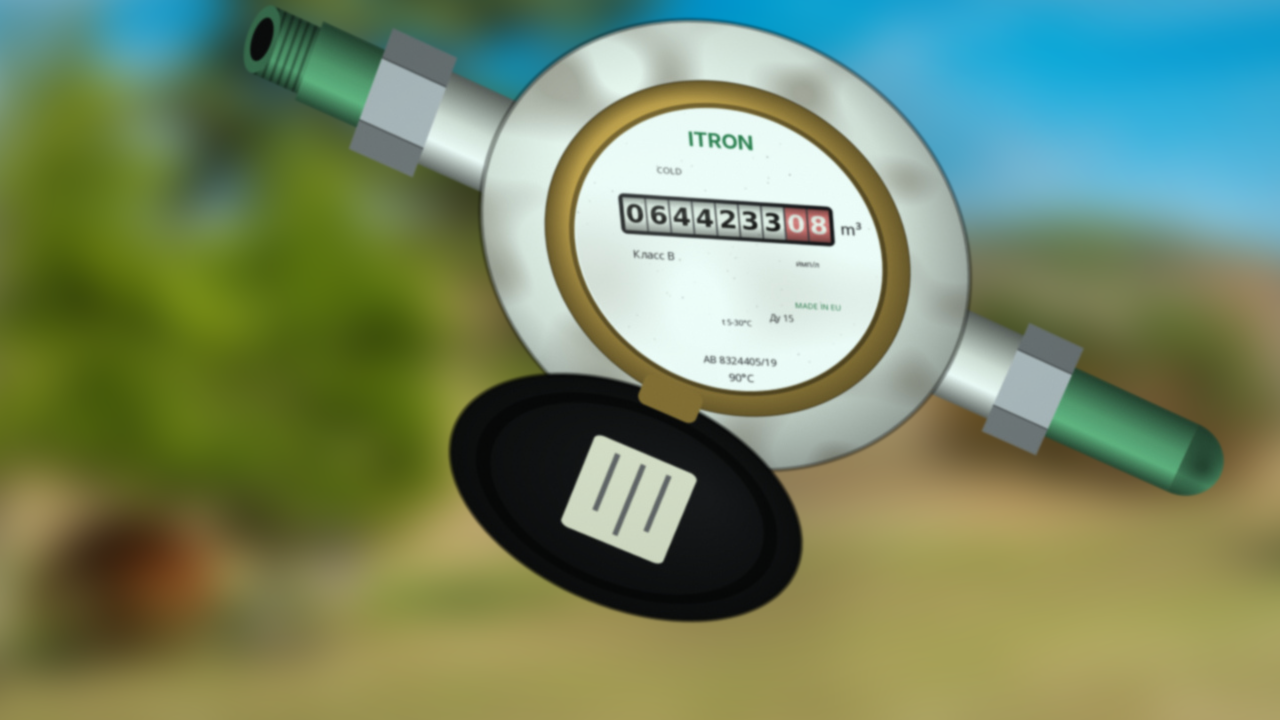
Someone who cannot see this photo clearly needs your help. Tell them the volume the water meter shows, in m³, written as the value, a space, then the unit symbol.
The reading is 644233.08 m³
